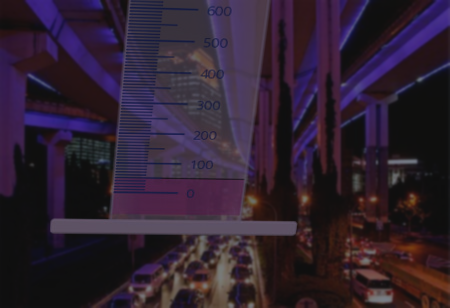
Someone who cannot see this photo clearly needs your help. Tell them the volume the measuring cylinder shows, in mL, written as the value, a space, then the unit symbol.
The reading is 50 mL
